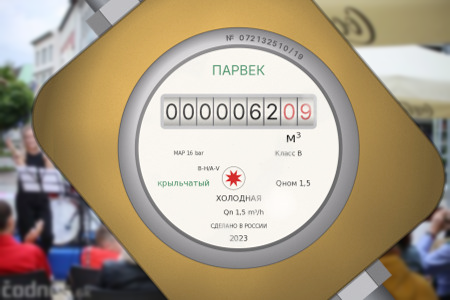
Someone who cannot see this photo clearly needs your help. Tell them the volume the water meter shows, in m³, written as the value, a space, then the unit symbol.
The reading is 62.09 m³
